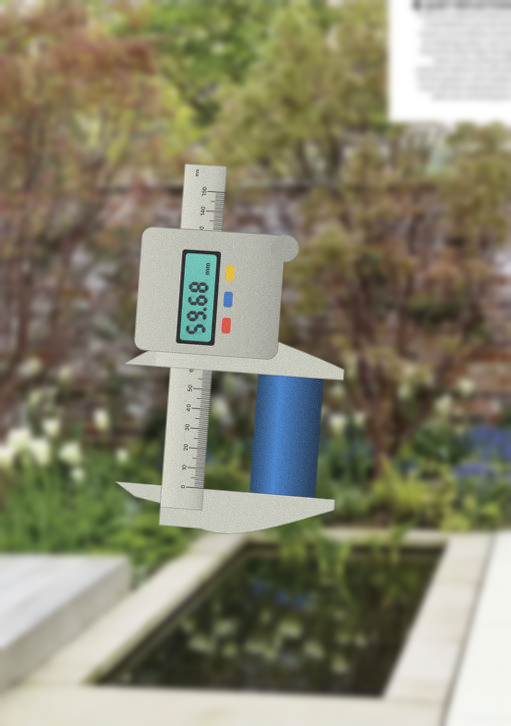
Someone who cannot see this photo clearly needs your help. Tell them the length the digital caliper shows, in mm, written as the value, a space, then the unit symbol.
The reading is 59.68 mm
